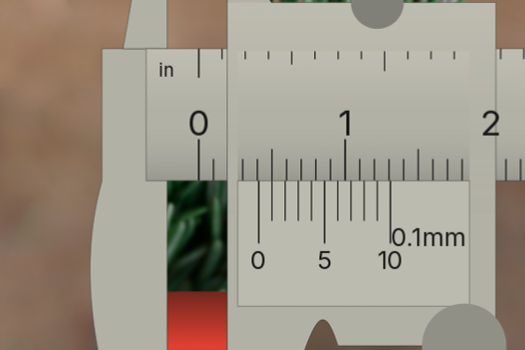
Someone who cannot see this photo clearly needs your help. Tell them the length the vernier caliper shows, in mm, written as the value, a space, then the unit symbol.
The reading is 4.1 mm
